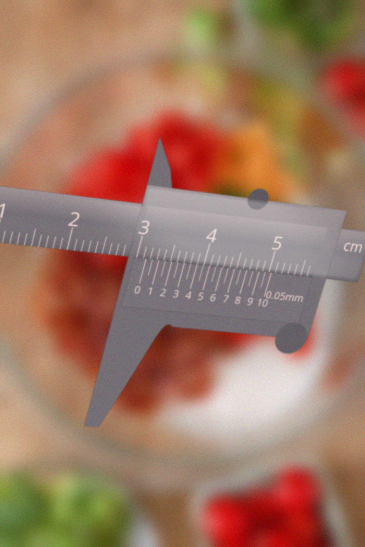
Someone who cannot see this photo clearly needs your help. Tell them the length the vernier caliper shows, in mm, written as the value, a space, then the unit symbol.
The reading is 31.4 mm
